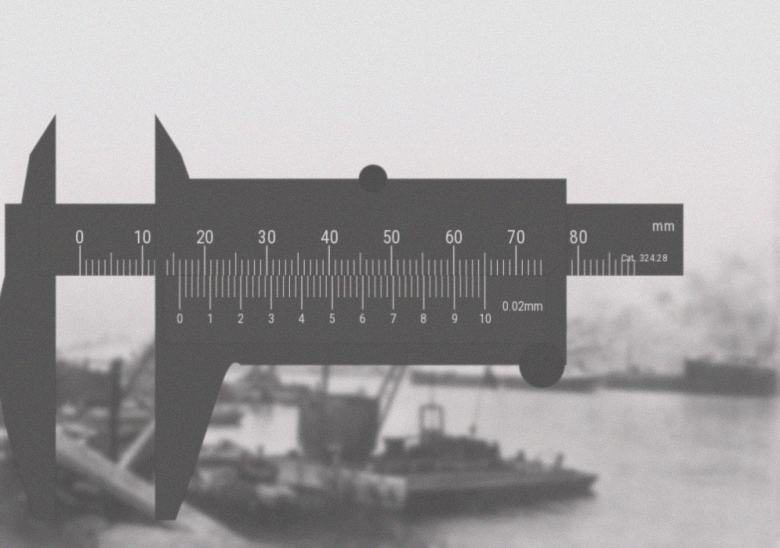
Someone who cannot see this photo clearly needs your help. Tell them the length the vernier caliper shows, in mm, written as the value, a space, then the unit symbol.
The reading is 16.0 mm
